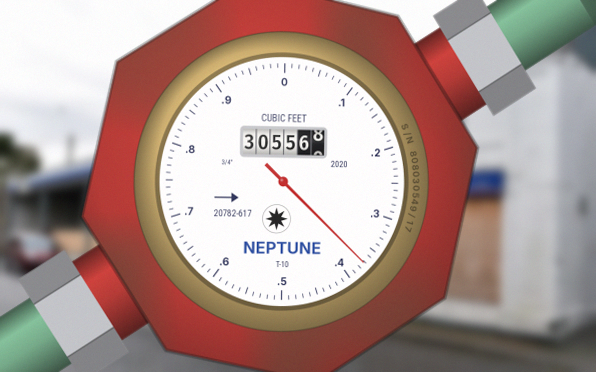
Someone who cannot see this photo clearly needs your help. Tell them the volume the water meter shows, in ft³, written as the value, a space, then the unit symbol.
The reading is 305568.37 ft³
